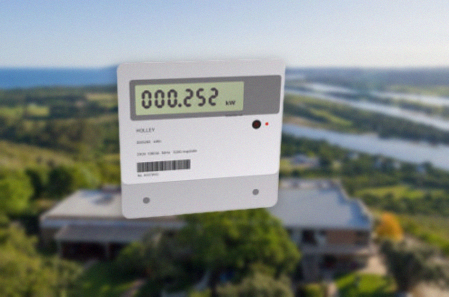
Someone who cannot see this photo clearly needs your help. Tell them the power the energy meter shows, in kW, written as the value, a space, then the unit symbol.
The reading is 0.252 kW
